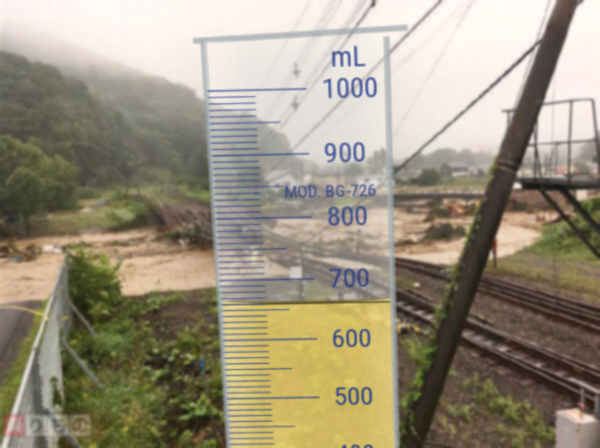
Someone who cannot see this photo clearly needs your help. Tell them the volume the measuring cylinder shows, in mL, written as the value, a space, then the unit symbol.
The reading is 660 mL
